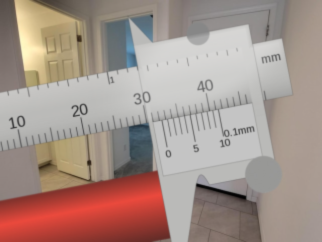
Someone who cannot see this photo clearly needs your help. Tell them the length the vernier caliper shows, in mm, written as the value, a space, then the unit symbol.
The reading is 32.4 mm
